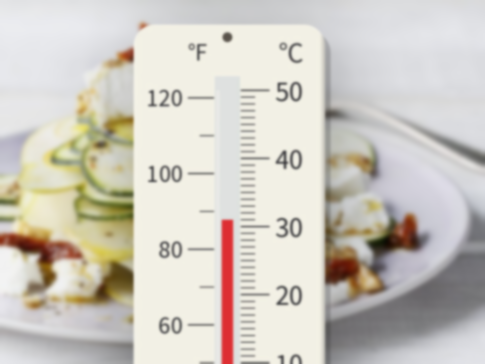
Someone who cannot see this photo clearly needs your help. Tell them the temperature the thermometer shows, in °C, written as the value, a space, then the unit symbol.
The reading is 31 °C
